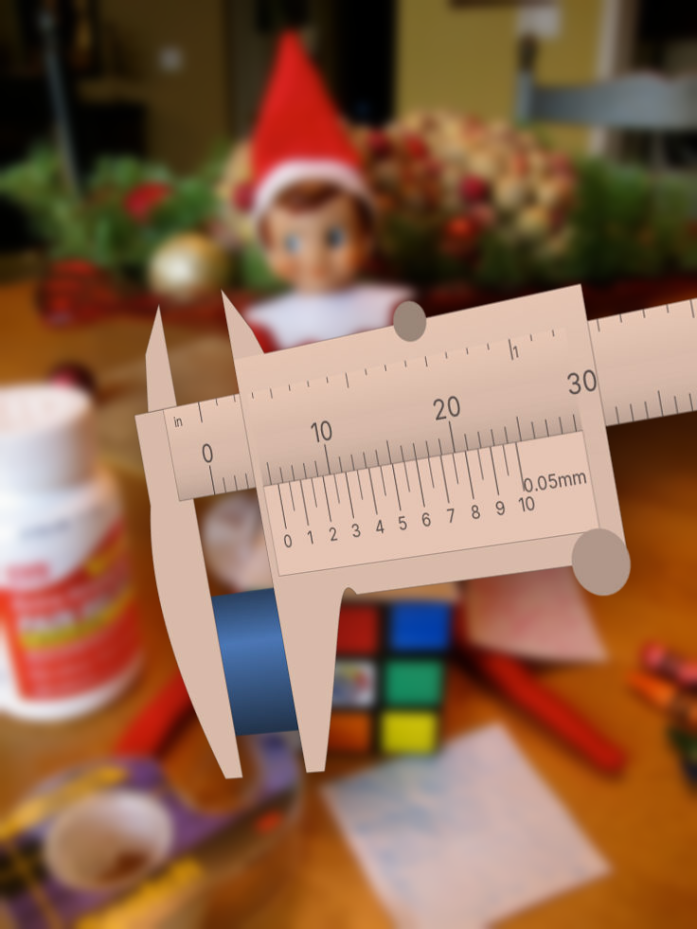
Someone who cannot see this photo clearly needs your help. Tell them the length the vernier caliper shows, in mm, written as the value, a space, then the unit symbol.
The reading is 5.6 mm
